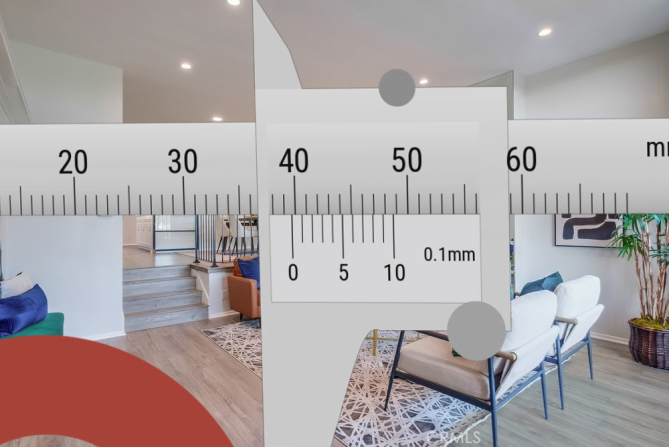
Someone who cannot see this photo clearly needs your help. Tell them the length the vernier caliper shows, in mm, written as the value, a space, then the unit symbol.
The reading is 39.7 mm
